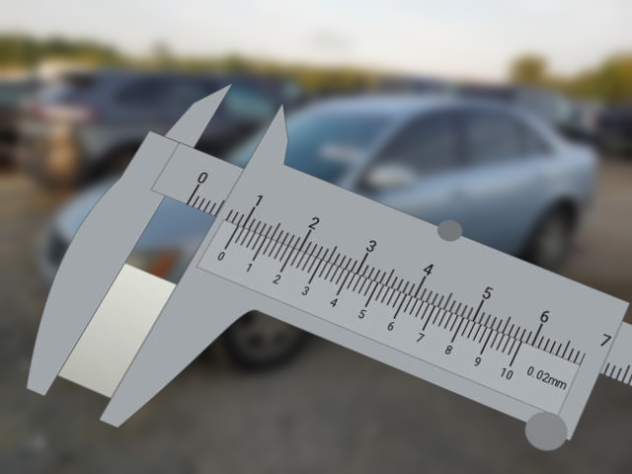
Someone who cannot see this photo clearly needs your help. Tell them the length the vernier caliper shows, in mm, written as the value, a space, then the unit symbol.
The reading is 9.2 mm
